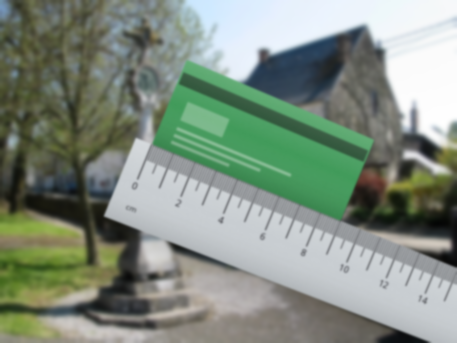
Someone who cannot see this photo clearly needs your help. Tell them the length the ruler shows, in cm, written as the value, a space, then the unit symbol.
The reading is 9 cm
